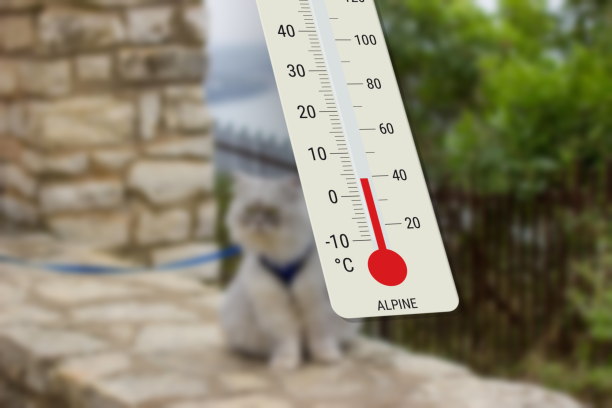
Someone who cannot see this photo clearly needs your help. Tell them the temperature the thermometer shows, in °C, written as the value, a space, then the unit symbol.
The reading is 4 °C
